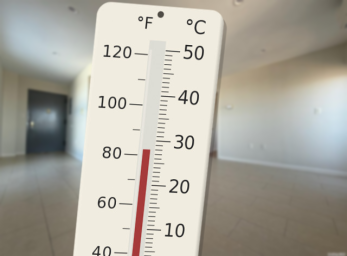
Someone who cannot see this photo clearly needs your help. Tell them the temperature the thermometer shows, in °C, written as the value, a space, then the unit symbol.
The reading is 28 °C
